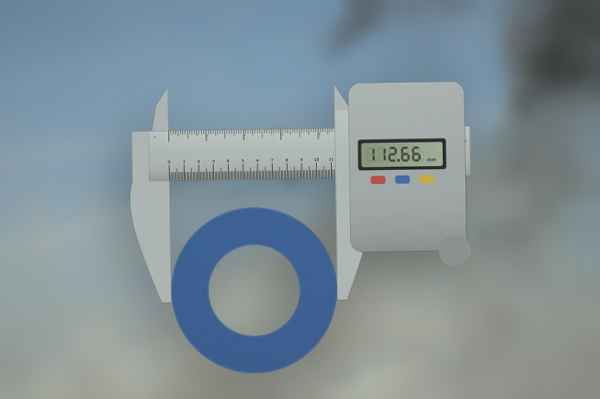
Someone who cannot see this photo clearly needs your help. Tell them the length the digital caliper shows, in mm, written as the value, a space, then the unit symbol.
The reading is 112.66 mm
